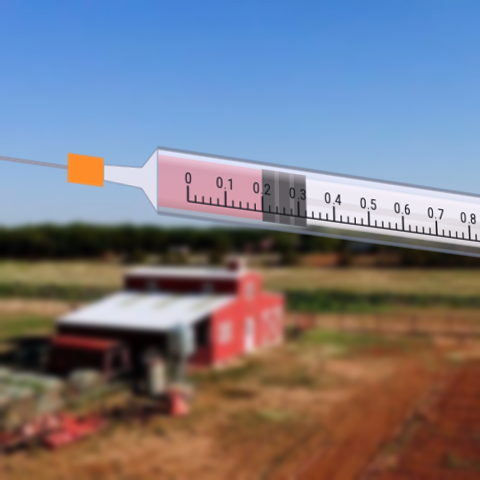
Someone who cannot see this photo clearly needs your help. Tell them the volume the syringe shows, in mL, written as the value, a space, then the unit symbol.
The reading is 0.2 mL
